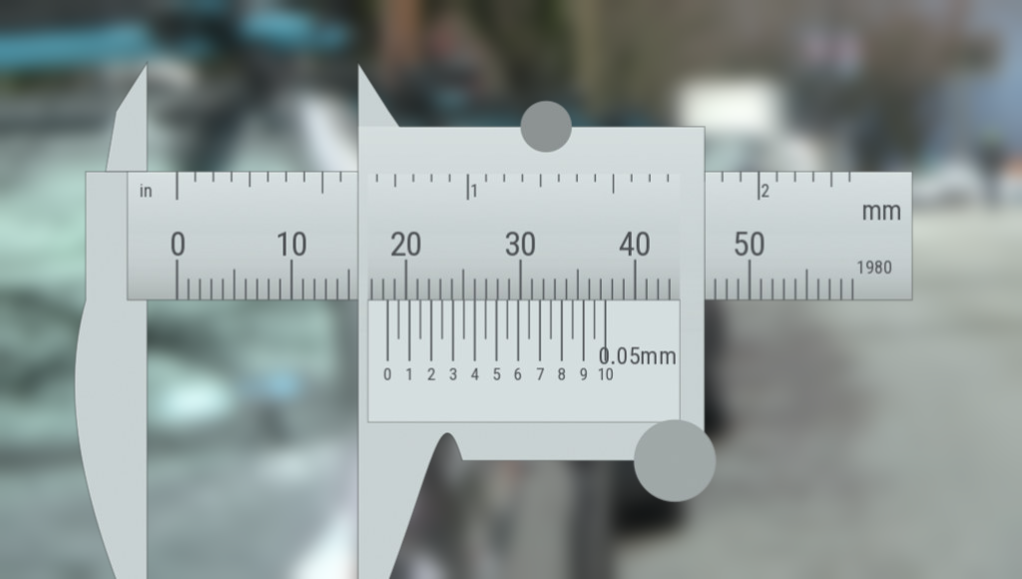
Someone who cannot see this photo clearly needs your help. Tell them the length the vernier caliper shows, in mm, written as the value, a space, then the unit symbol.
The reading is 18.4 mm
